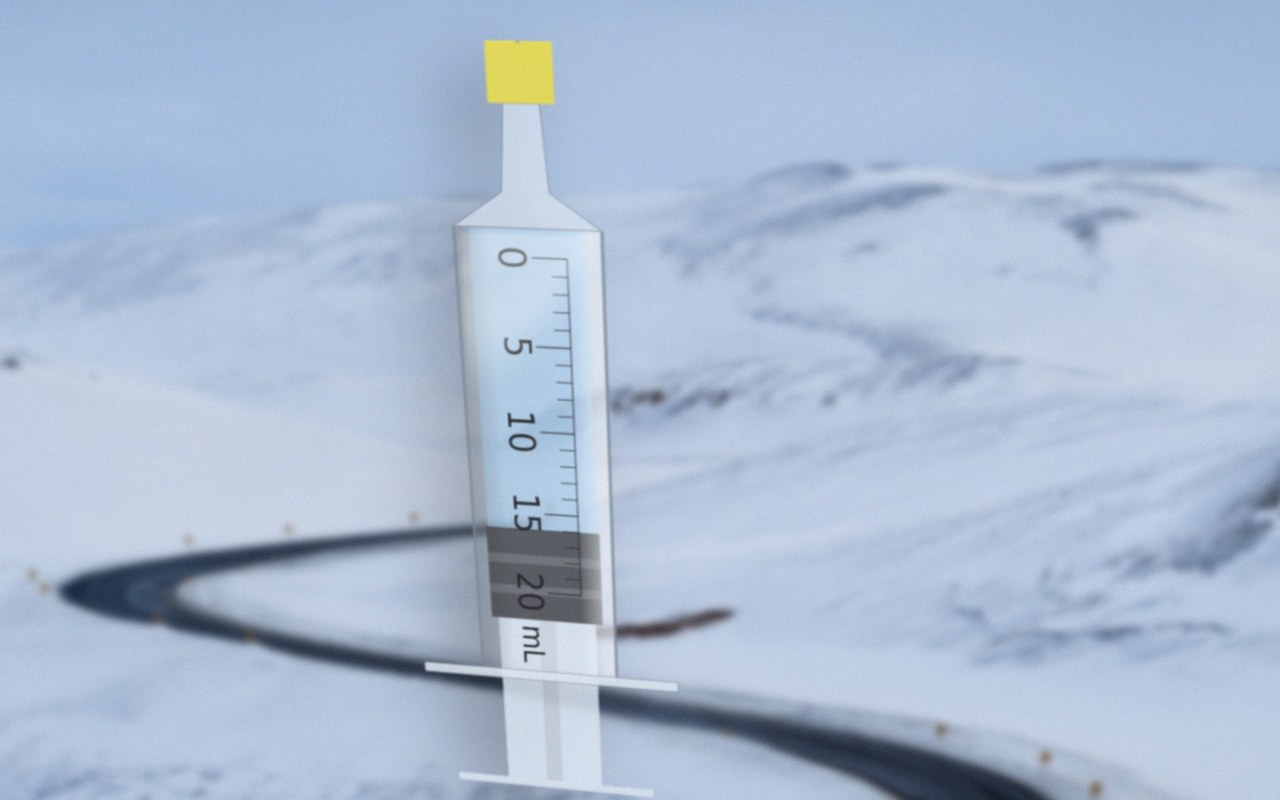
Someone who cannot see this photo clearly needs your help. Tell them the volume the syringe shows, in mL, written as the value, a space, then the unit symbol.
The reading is 16 mL
